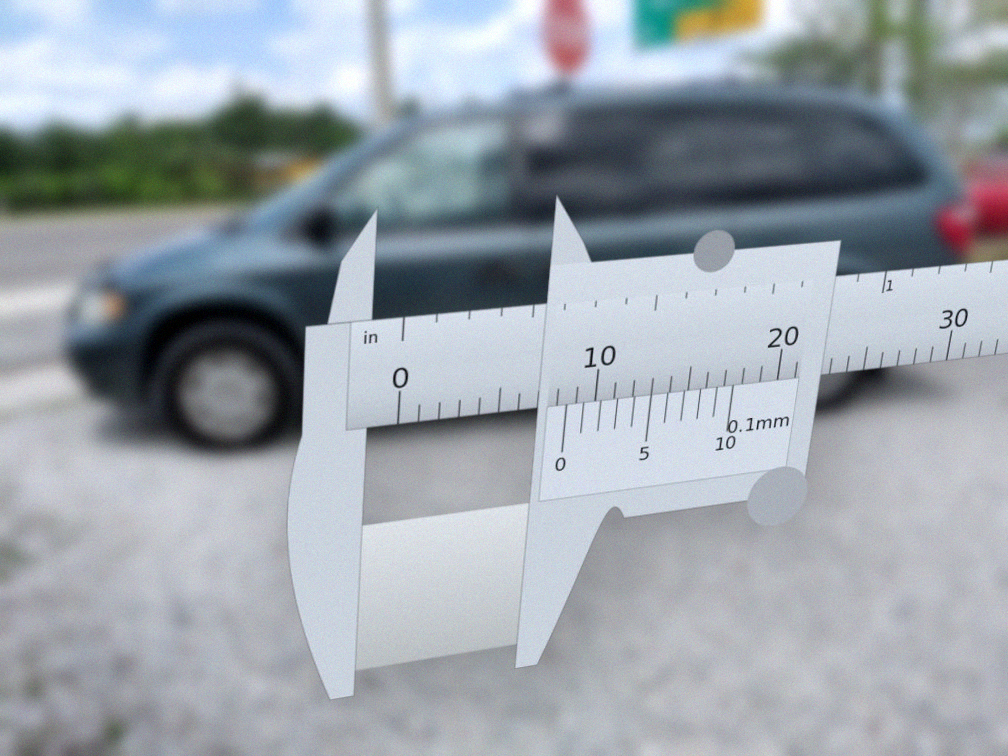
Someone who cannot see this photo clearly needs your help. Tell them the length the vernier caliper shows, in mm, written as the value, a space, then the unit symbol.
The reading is 8.5 mm
